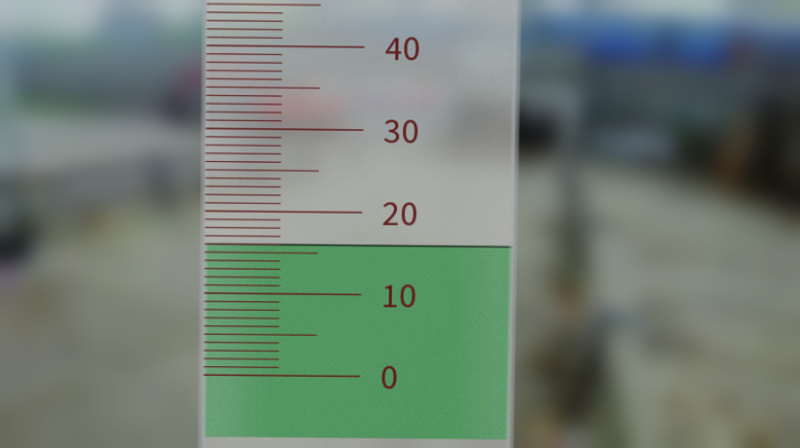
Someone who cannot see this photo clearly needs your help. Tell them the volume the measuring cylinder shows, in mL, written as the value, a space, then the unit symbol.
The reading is 16 mL
